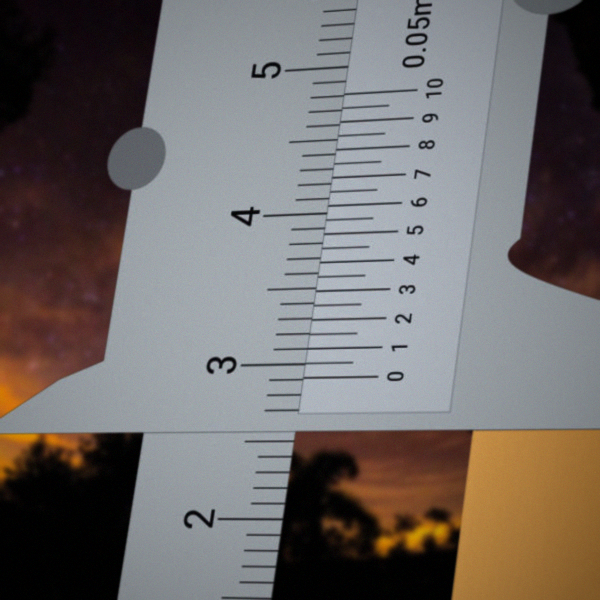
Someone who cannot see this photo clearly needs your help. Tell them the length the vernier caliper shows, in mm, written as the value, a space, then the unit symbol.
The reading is 29.1 mm
